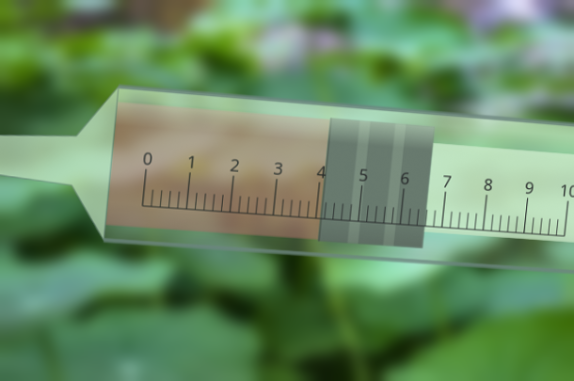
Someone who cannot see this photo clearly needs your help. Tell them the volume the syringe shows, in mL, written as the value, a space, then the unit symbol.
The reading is 4.1 mL
